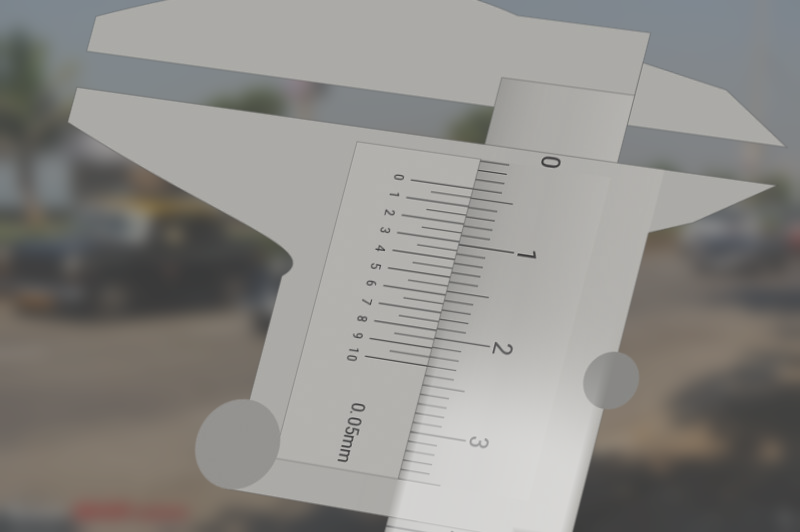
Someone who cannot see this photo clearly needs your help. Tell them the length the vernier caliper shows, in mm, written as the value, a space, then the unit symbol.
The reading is 4.0 mm
